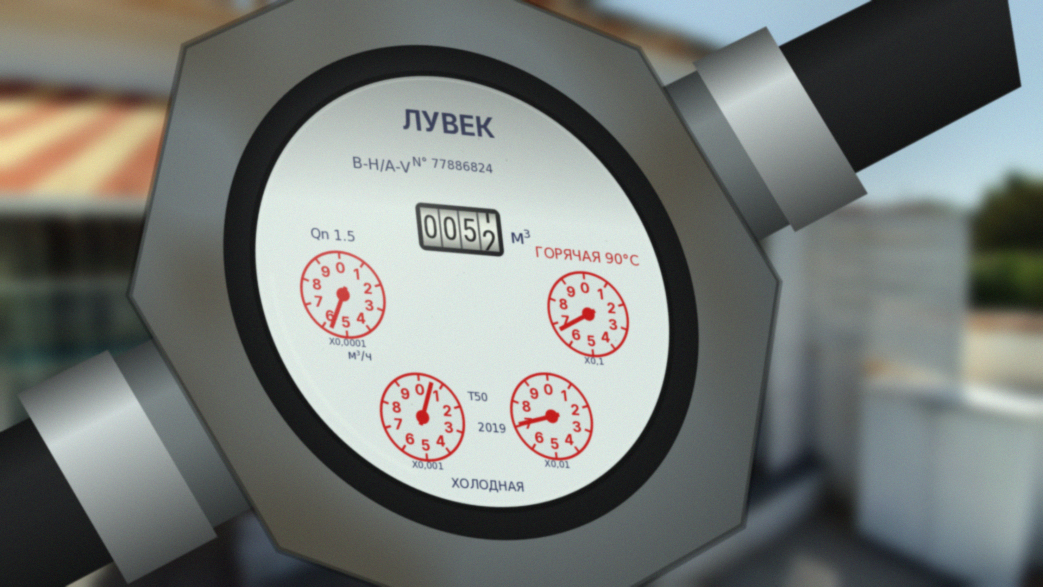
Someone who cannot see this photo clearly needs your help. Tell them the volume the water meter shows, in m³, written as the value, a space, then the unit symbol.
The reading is 51.6705 m³
